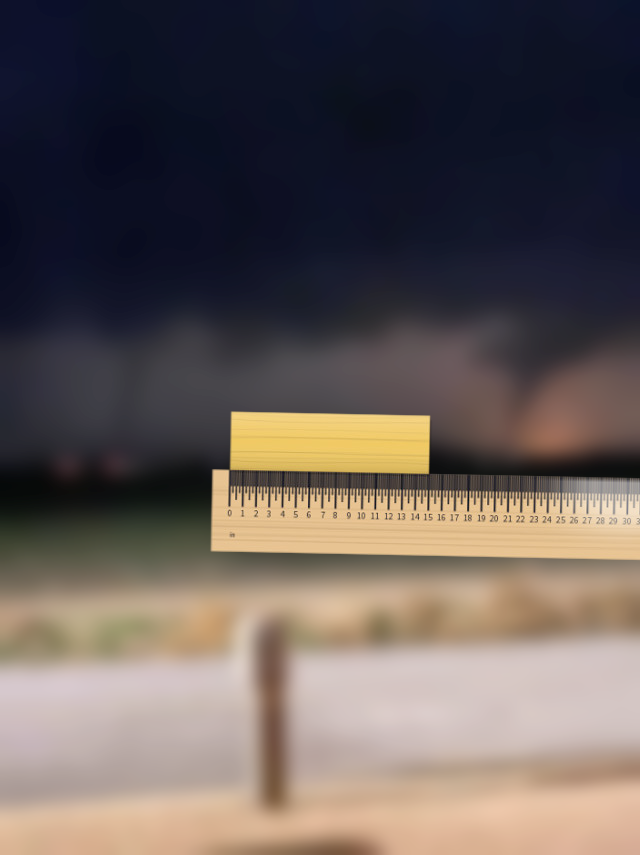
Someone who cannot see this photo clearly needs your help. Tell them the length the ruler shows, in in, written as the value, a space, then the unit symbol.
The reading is 15 in
